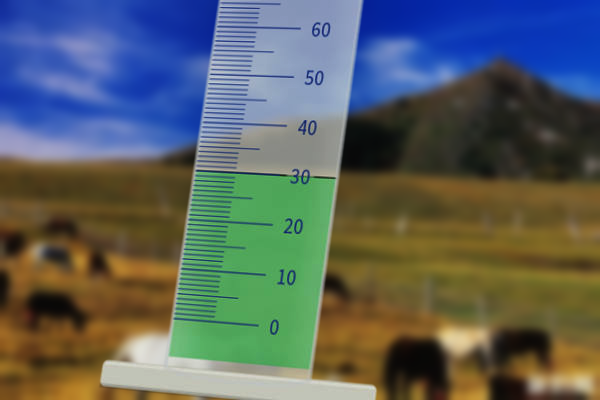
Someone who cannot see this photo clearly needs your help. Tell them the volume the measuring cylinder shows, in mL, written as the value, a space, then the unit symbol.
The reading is 30 mL
